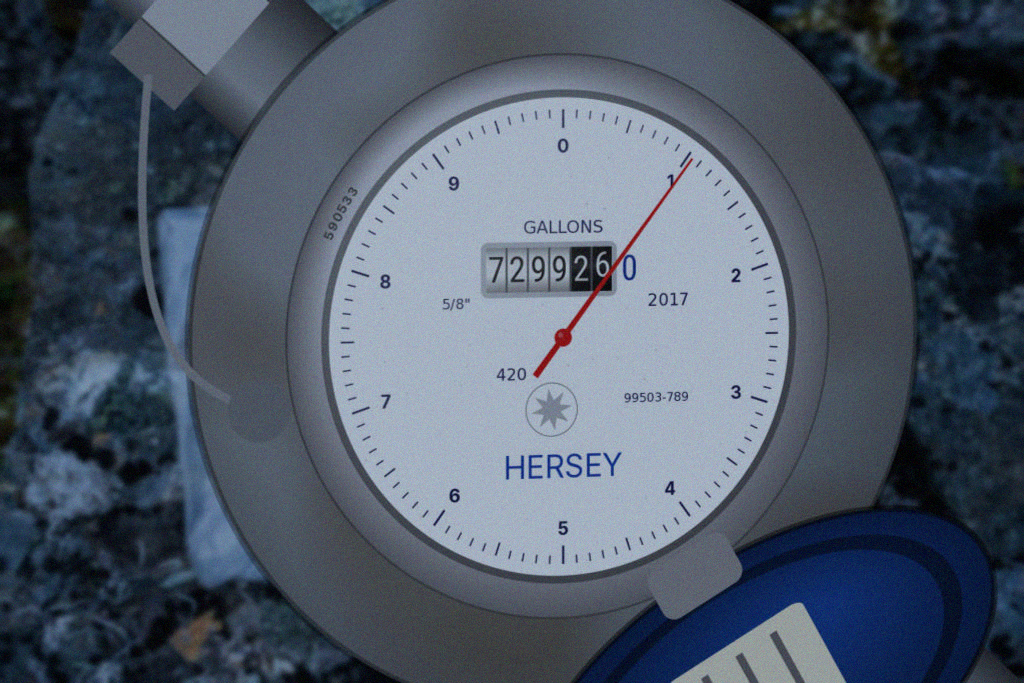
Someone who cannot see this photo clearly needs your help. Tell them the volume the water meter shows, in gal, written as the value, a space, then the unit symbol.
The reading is 7299261.0 gal
